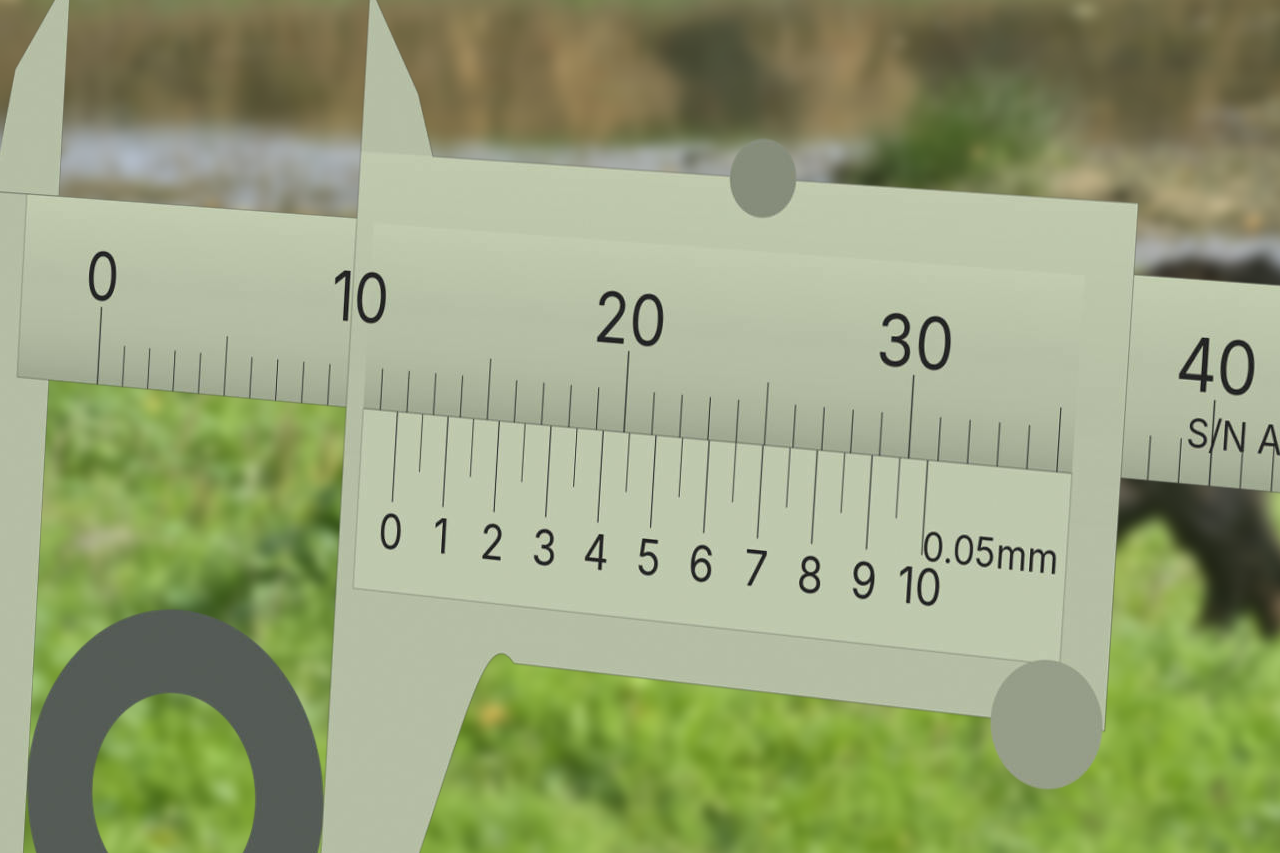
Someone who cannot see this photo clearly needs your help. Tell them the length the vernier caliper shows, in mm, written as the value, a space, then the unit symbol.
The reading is 11.65 mm
